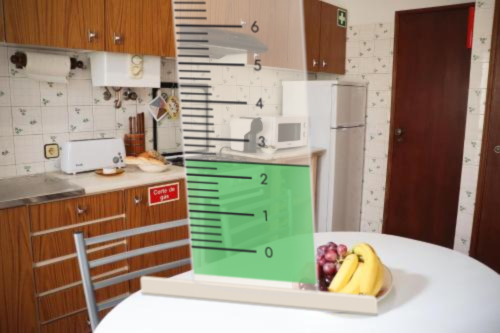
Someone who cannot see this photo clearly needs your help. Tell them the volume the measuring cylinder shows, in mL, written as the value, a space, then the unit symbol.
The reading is 2.4 mL
